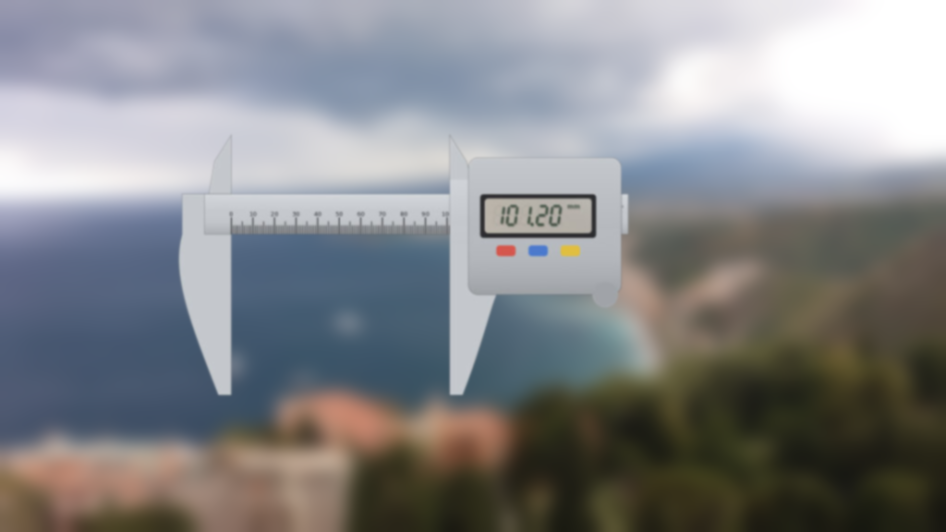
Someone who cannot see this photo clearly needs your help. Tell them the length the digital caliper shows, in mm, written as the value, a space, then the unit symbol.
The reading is 101.20 mm
